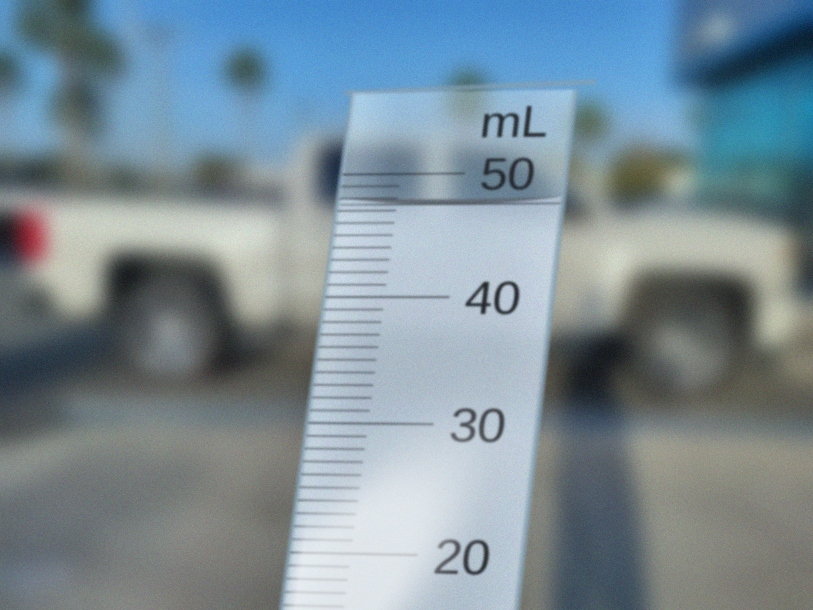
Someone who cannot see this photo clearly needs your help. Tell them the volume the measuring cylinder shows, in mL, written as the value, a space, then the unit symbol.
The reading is 47.5 mL
